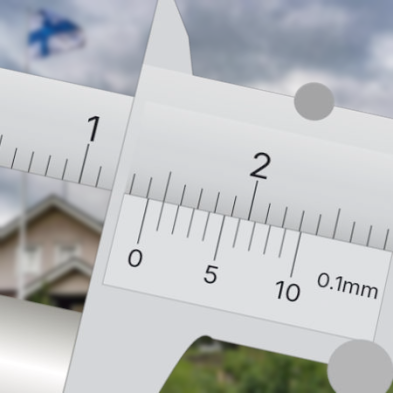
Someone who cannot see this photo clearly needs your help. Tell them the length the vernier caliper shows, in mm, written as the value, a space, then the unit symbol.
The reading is 14.1 mm
